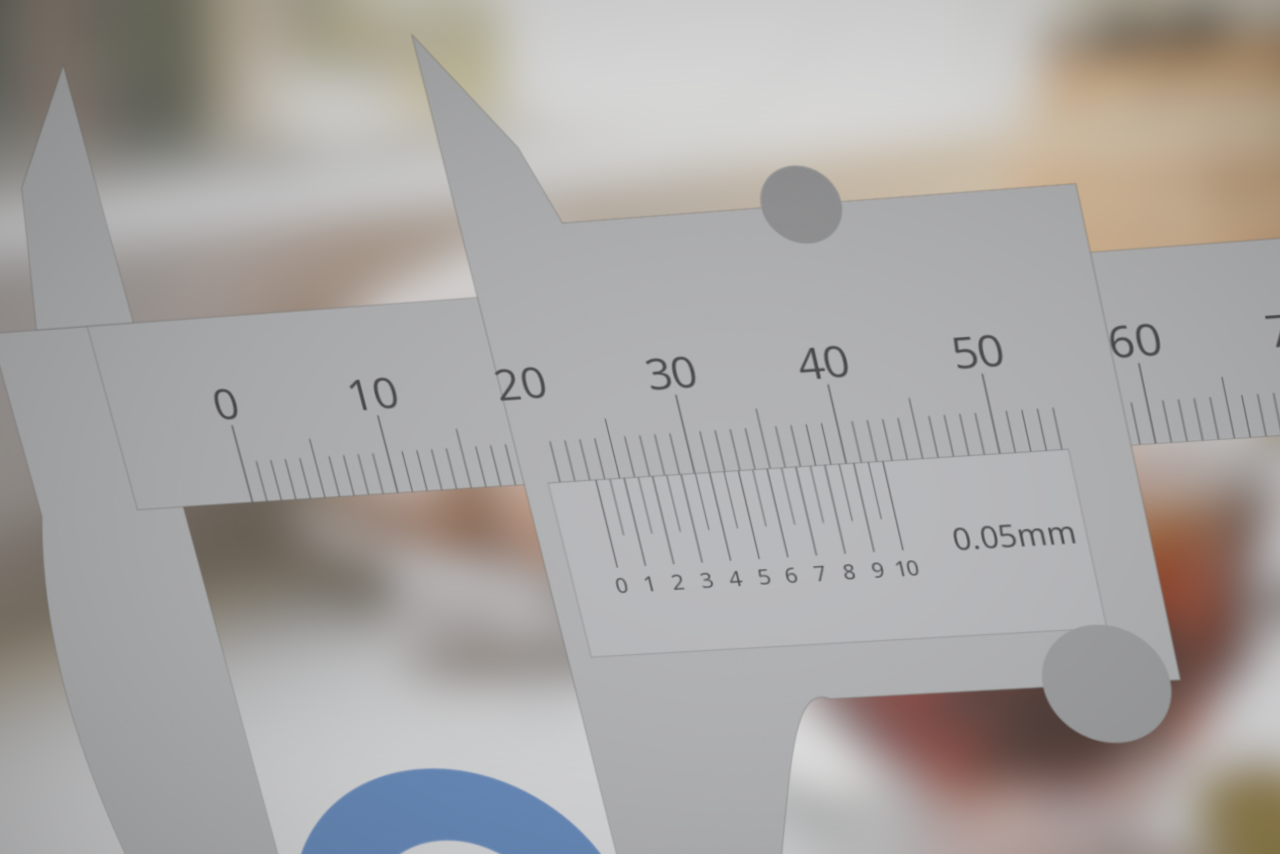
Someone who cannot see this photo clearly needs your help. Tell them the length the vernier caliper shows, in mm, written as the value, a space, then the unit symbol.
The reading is 23.4 mm
